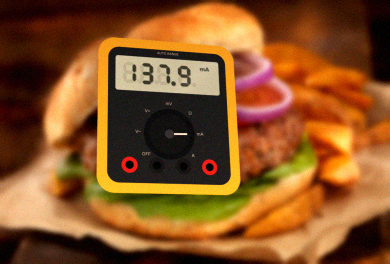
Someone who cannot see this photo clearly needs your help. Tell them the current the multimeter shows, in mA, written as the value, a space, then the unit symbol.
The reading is 137.9 mA
